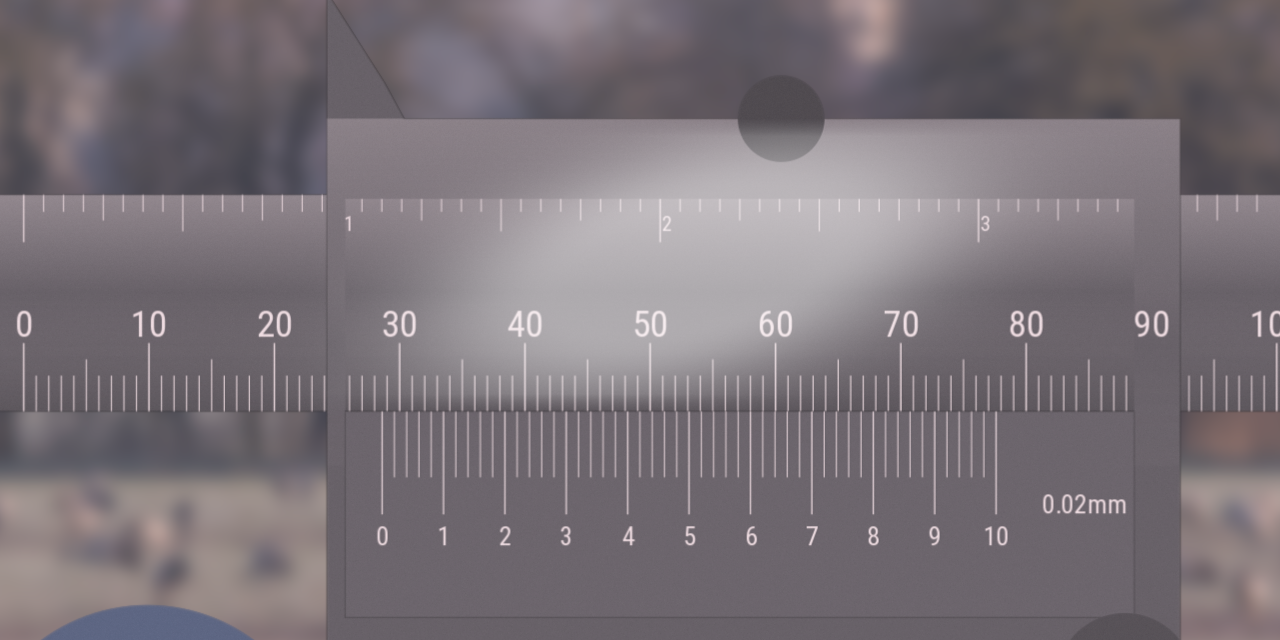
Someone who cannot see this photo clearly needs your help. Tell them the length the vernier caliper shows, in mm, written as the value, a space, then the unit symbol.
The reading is 28.6 mm
